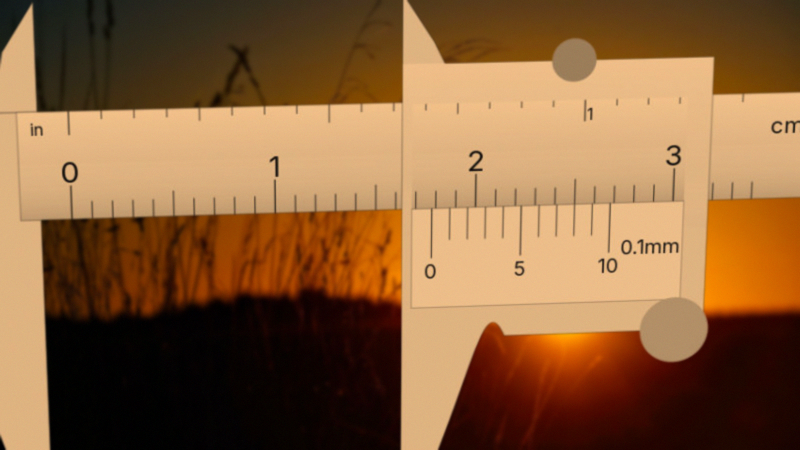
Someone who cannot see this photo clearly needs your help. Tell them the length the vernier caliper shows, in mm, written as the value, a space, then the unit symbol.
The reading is 17.8 mm
